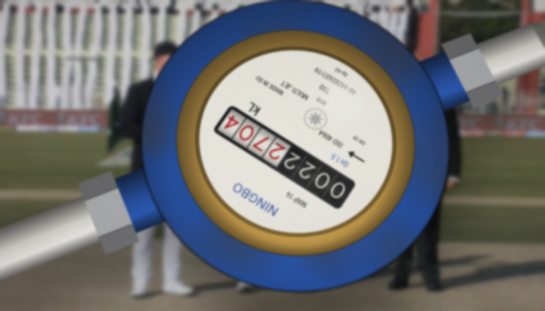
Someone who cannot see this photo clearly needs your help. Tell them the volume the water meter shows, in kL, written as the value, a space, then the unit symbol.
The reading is 22.2704 kL
